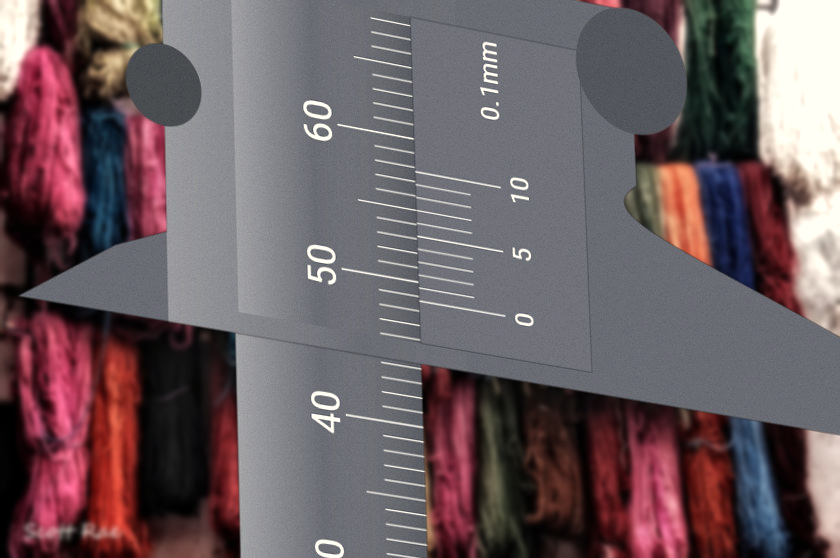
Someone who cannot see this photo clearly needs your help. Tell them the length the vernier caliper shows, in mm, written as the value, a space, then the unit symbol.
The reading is 48.7 mm
